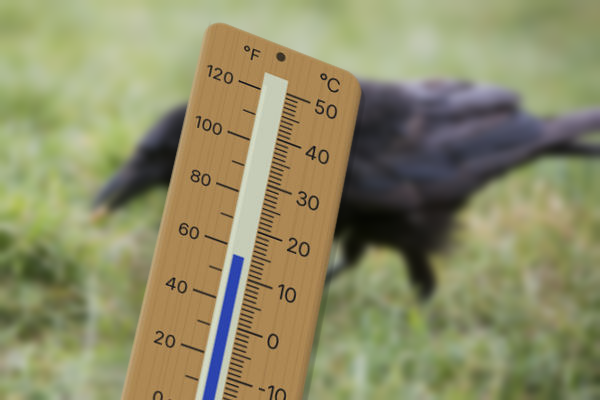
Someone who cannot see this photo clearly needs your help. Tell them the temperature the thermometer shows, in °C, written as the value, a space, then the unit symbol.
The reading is 14 °C
